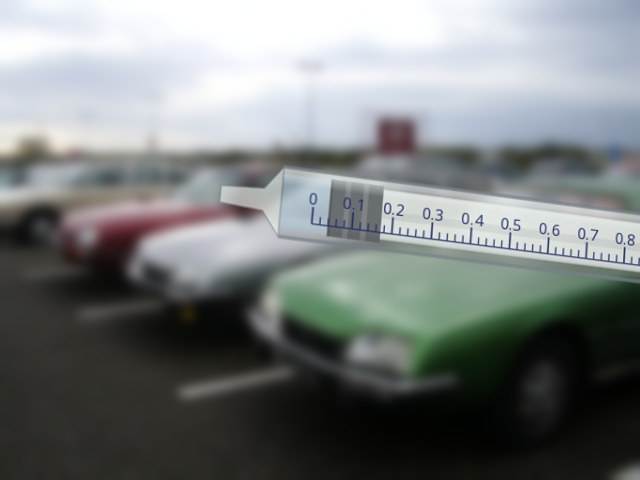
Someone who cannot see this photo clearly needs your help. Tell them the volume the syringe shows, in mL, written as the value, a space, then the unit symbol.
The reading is 0.04 mL
